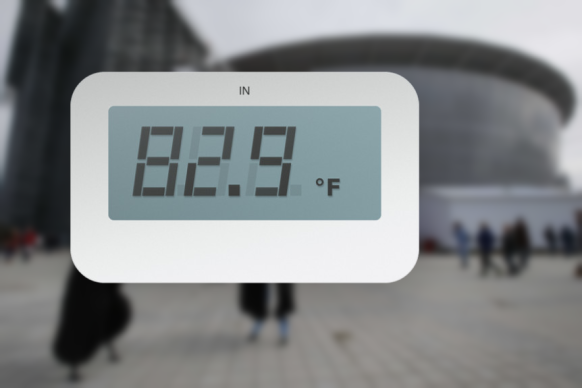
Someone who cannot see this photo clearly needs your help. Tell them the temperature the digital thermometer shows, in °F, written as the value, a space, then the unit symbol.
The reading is 82.9 °F
